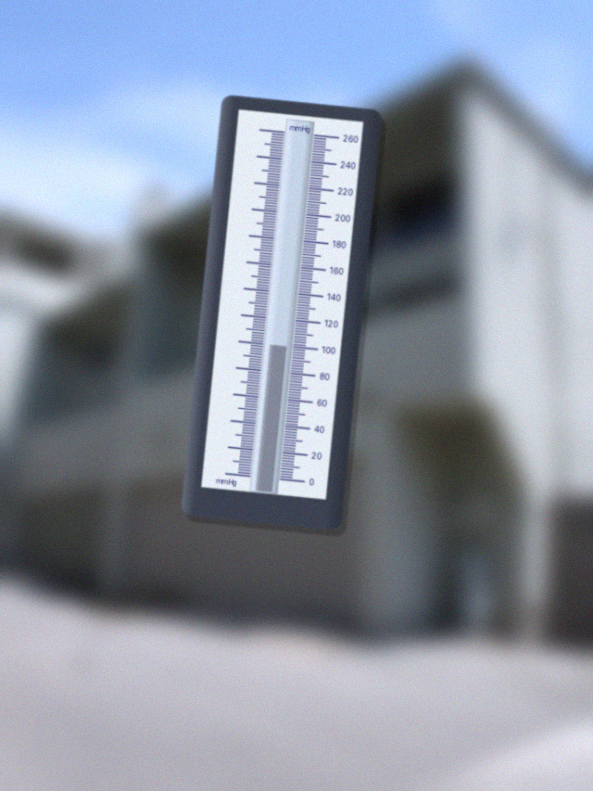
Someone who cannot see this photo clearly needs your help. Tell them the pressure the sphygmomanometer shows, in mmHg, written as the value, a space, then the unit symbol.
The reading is 100 mmHg
